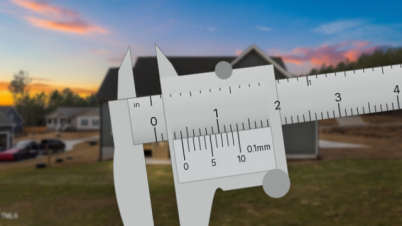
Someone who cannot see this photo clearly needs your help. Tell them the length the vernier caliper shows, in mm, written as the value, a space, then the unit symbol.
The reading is 4.0 mm
